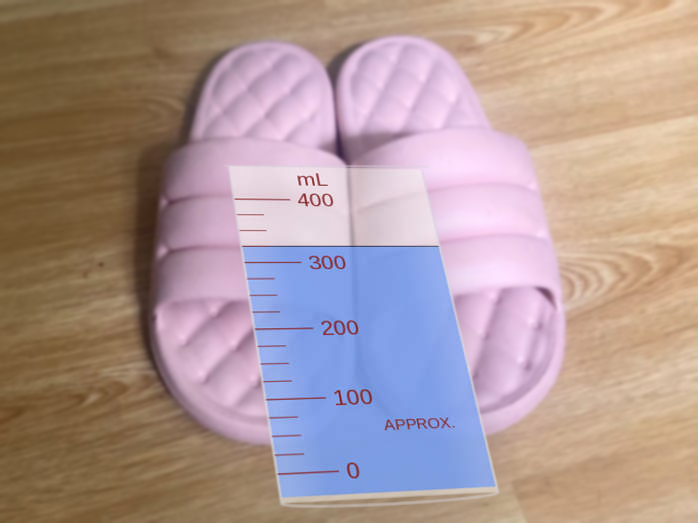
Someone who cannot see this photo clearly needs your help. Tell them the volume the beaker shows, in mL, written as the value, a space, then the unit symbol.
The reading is 325 mL
